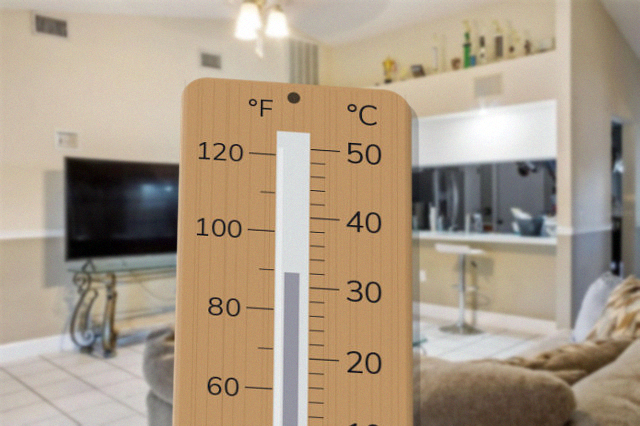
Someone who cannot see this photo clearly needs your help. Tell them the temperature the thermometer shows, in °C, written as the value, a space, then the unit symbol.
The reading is 32 °C
